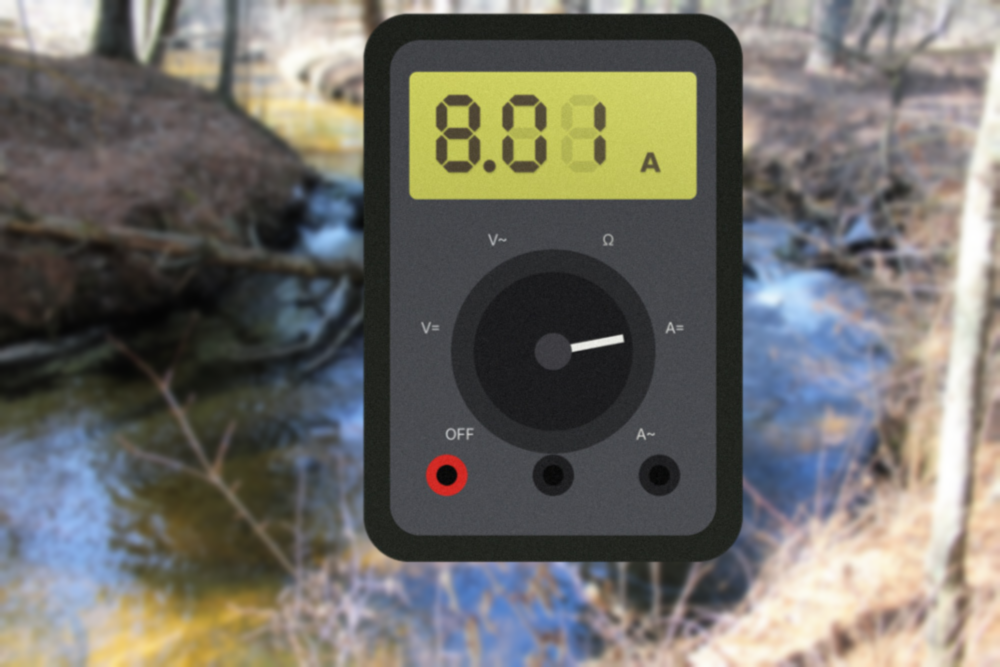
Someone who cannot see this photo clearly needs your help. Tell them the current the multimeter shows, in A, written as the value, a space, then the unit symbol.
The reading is 8.01 A
